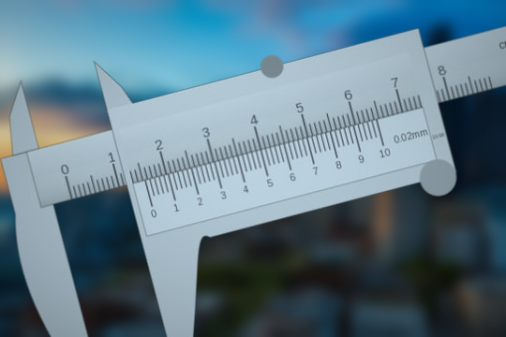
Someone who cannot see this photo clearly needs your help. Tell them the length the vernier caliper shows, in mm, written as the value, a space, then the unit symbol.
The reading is 15.5 mm
